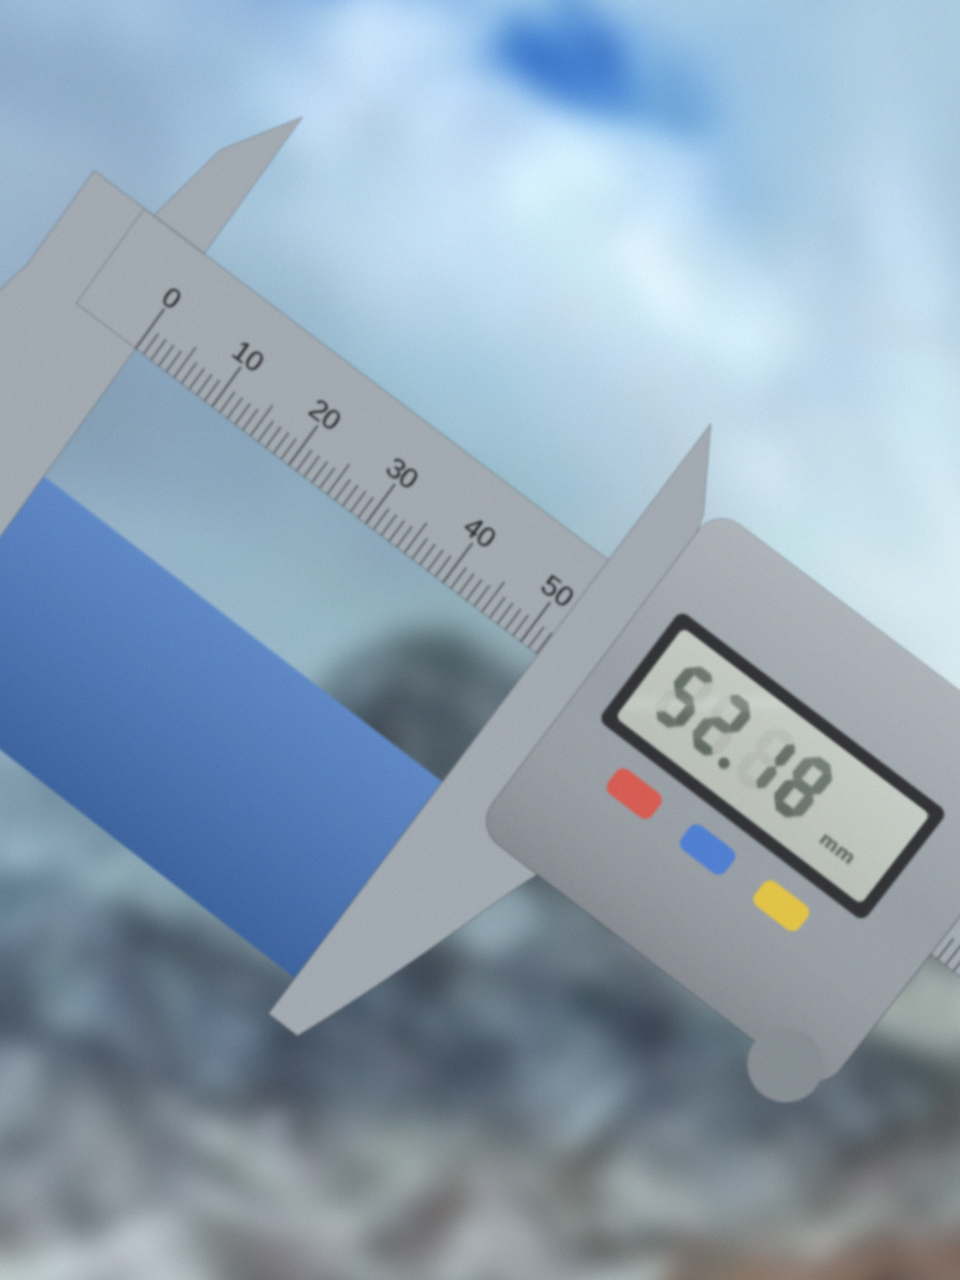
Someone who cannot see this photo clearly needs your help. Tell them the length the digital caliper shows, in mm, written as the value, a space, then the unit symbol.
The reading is 52.18 mm
